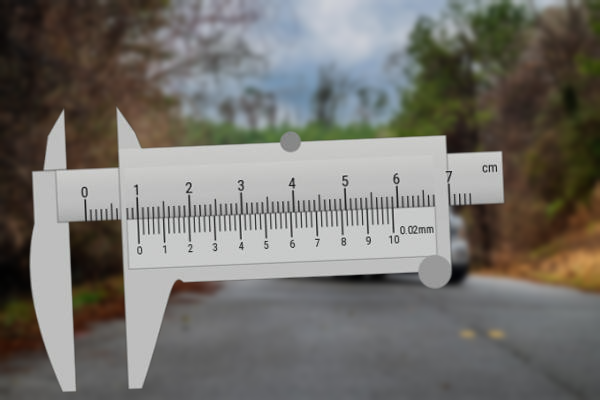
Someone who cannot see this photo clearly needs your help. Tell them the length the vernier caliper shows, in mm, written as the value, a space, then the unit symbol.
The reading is 10.0 mm
